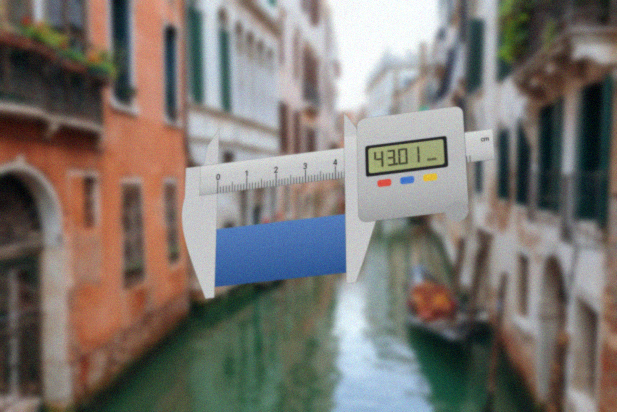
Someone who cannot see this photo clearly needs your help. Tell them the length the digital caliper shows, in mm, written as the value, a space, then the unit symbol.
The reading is 43.01 mm
